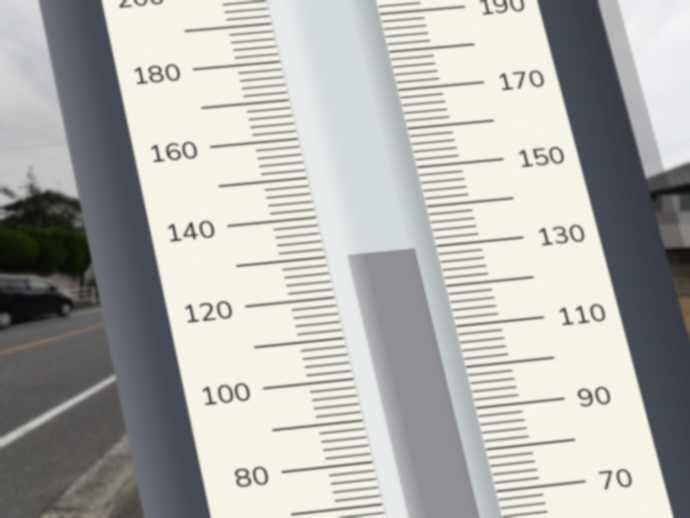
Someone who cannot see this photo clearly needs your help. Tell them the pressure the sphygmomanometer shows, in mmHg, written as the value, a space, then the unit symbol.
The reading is 130 mmHg
